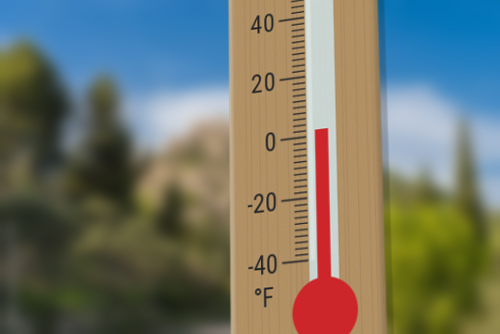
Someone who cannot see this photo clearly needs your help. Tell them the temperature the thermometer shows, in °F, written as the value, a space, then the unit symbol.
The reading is 2 °F
